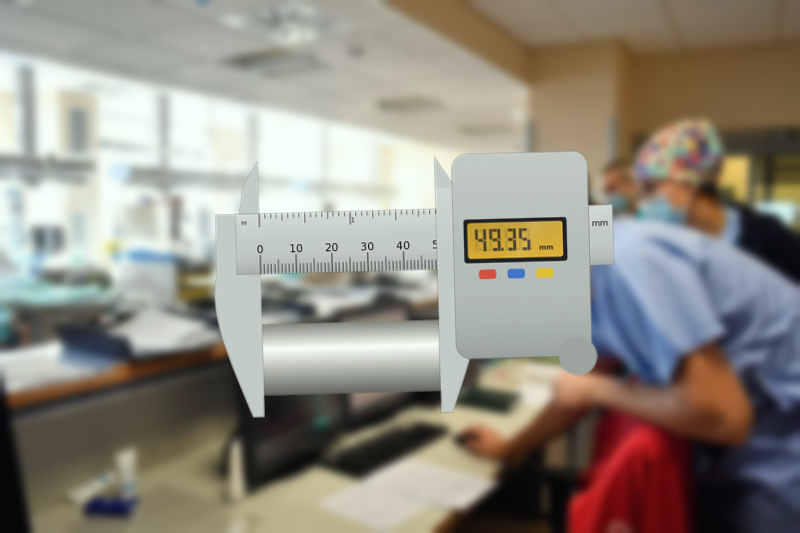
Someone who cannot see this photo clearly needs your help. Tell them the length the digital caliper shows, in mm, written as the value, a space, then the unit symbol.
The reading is 49.35 mm
